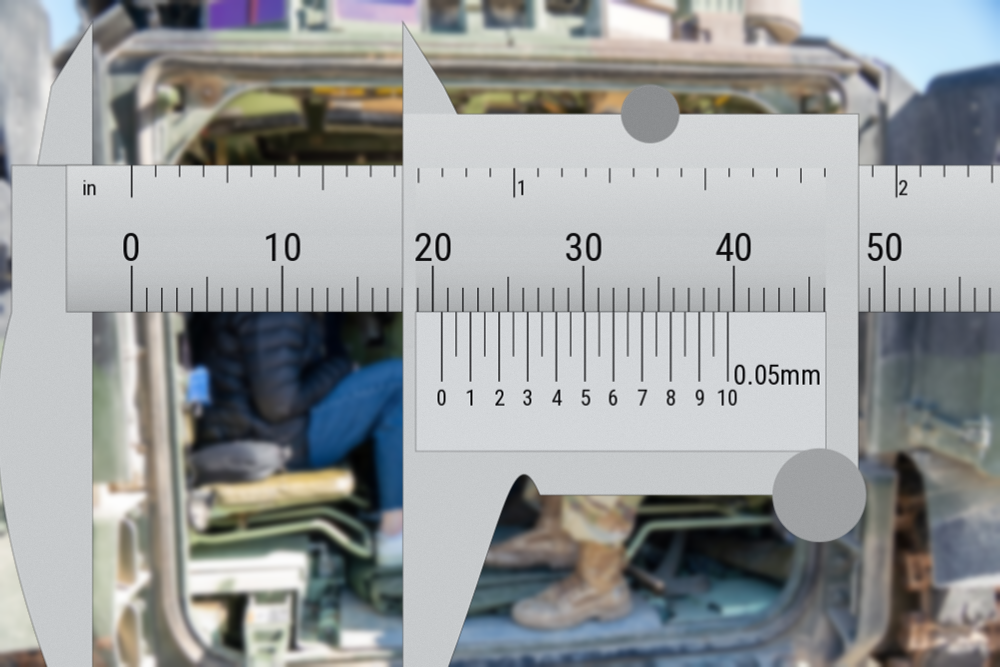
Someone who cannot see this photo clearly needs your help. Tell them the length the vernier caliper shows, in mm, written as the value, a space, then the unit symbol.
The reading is 20.6 mm
